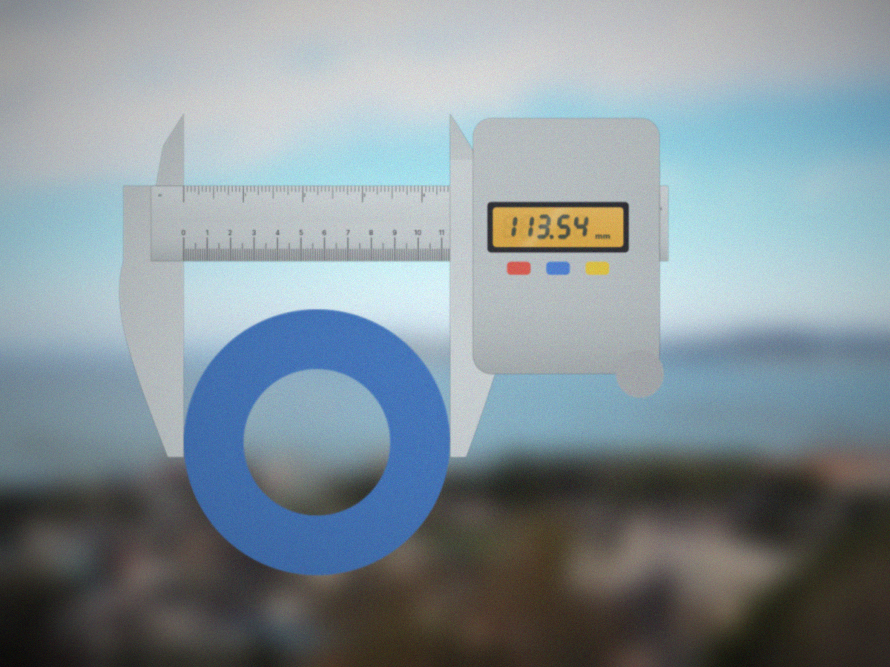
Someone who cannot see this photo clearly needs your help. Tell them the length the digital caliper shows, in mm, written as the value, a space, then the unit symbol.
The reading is 113.54 mm
